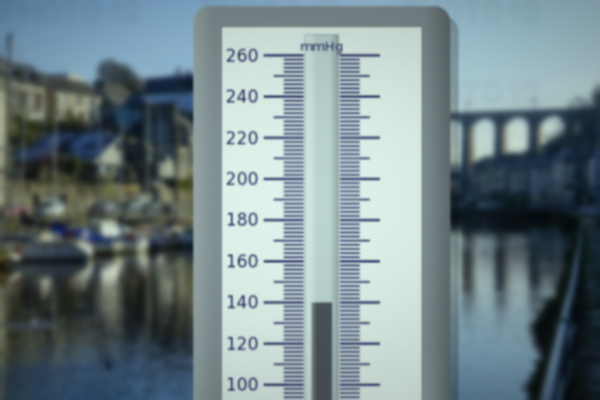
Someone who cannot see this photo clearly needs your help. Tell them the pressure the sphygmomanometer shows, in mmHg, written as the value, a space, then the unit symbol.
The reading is 140 mmHg
